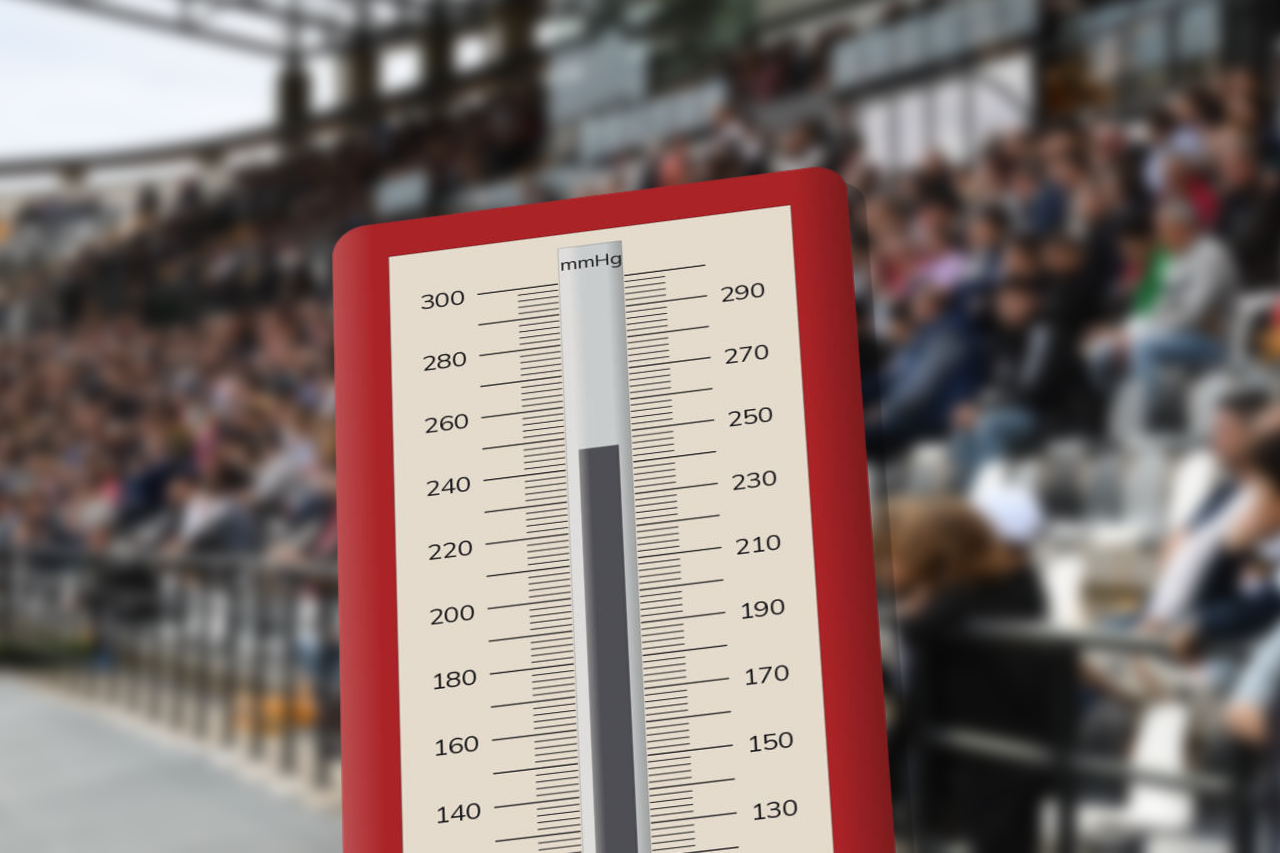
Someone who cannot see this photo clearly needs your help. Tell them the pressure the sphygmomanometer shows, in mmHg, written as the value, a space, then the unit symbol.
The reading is 246 mmHg
